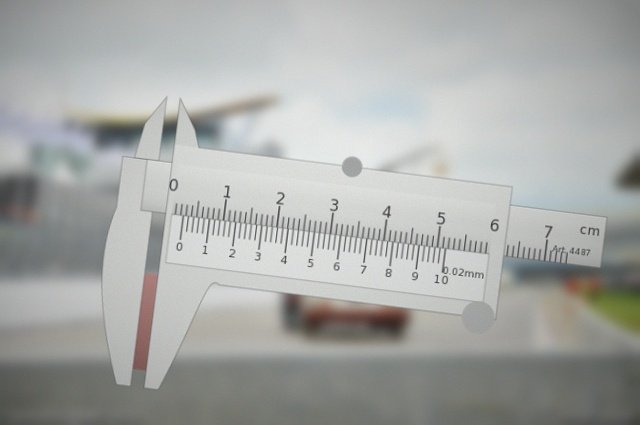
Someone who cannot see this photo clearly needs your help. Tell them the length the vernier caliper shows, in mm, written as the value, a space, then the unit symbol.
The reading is 2.5 mm
